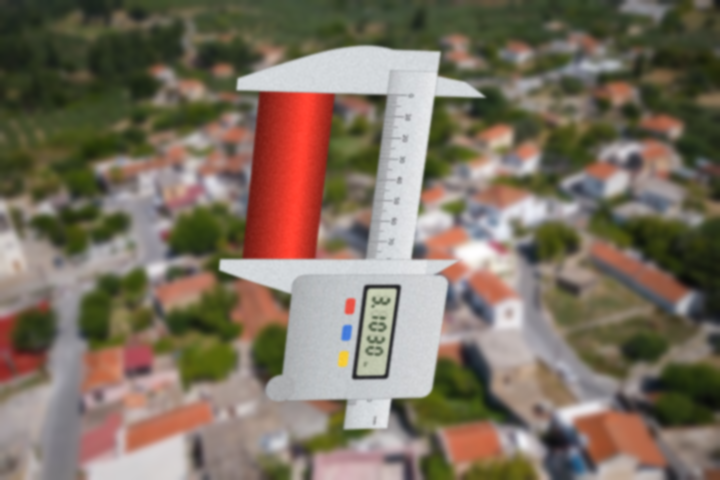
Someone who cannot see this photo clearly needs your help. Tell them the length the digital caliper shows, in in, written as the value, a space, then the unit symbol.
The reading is 3.1030 in
